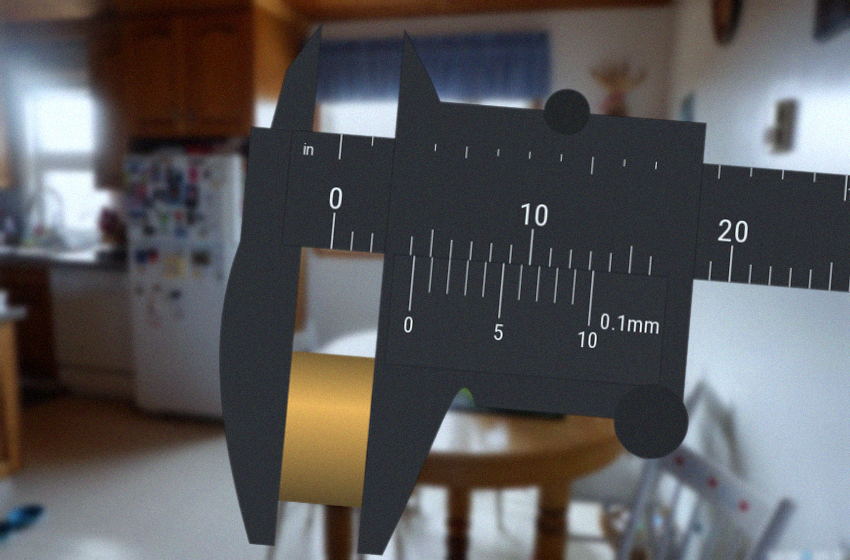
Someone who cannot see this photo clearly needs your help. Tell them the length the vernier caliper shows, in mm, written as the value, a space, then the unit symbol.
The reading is 4.2 mm
